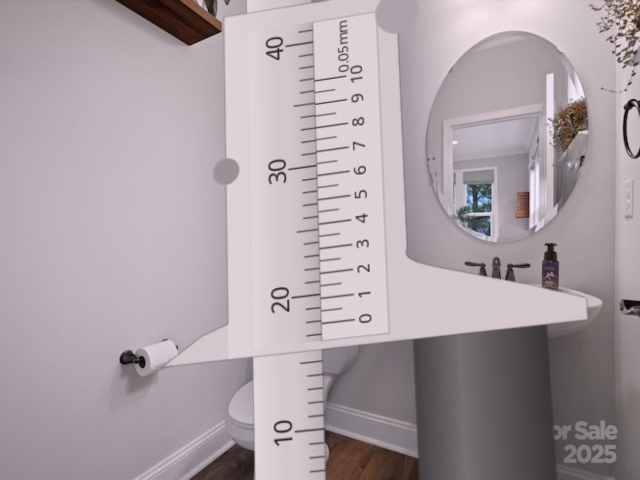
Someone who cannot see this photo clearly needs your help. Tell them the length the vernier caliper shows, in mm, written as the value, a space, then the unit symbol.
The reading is 17.8 mm
